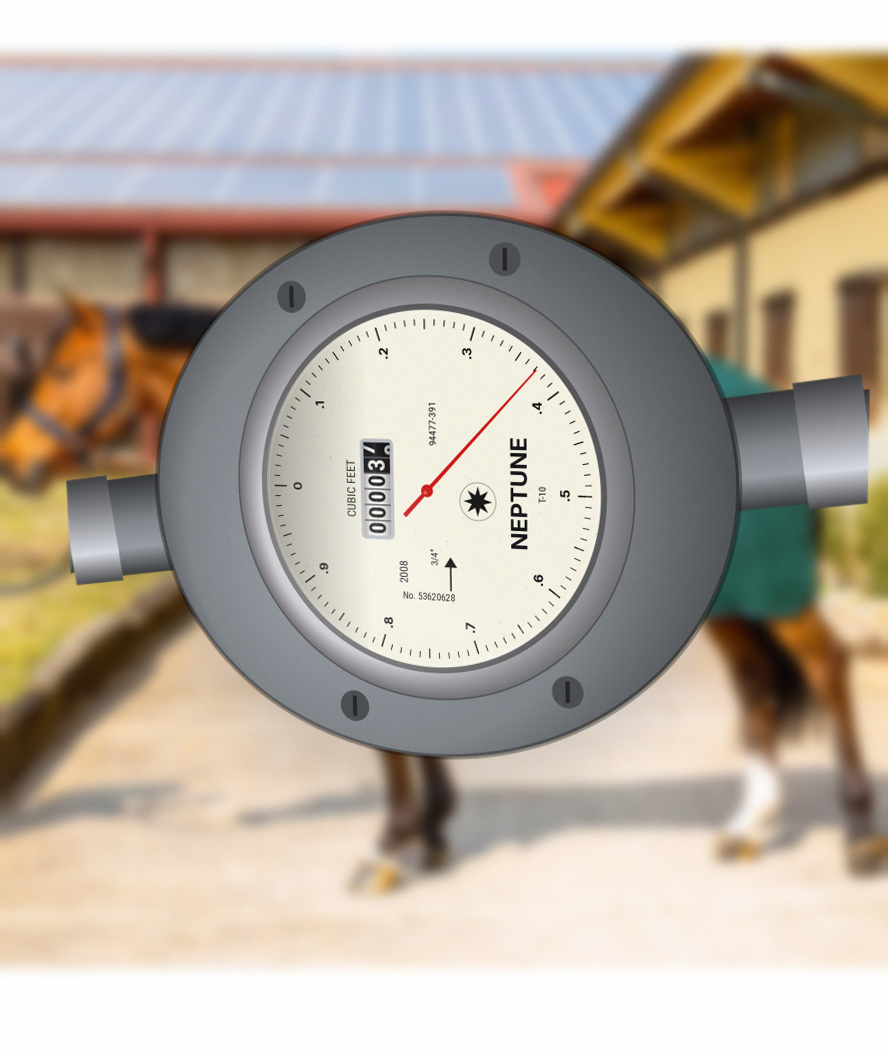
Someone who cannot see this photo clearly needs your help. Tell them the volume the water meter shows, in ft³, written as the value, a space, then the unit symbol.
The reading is 37.37 ft³
